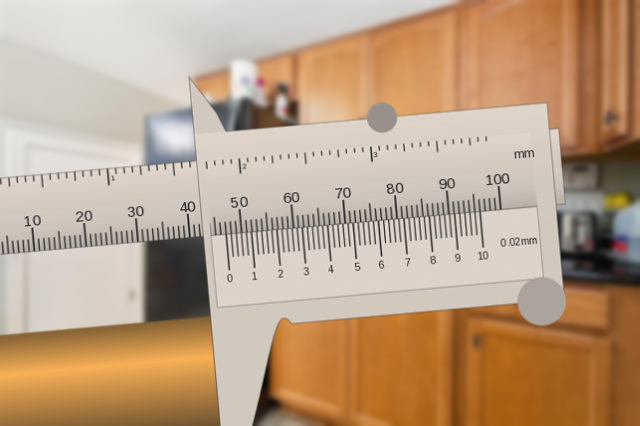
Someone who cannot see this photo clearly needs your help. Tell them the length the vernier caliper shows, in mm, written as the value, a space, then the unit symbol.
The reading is 47.0 mm
